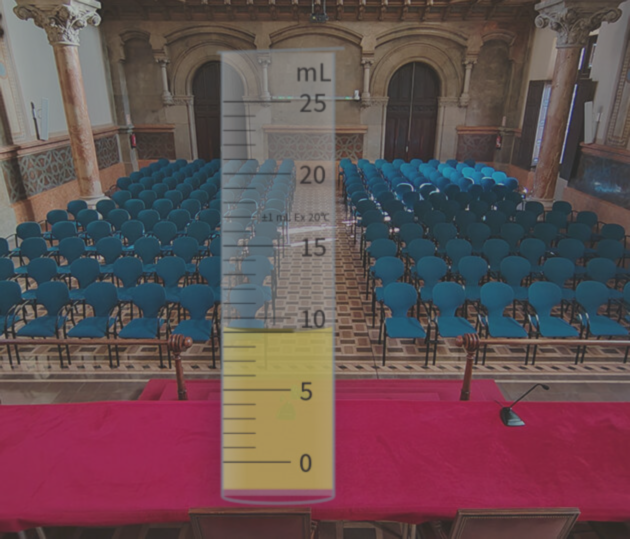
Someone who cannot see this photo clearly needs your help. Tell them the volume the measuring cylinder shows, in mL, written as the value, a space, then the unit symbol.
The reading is 9 mL
